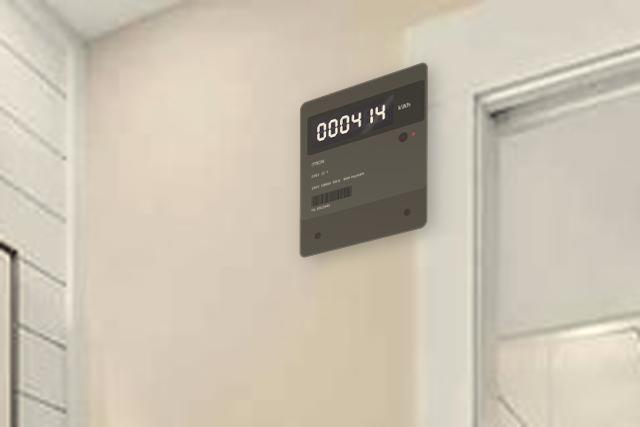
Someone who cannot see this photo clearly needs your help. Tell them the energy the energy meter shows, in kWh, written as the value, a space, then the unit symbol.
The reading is 414 kWh
